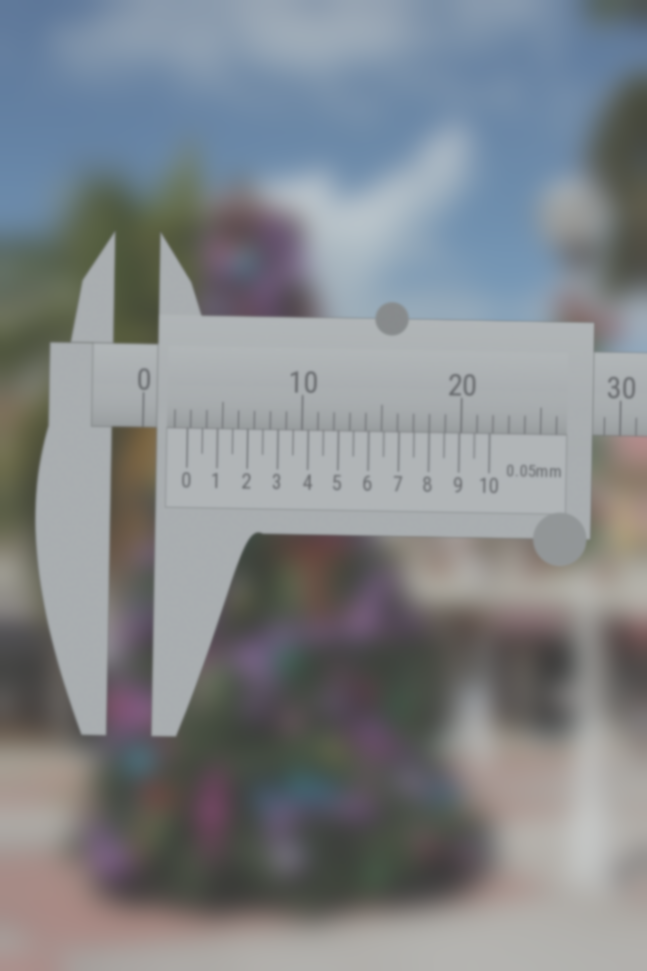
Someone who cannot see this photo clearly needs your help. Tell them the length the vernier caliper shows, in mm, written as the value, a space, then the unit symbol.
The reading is 2.8 mm
